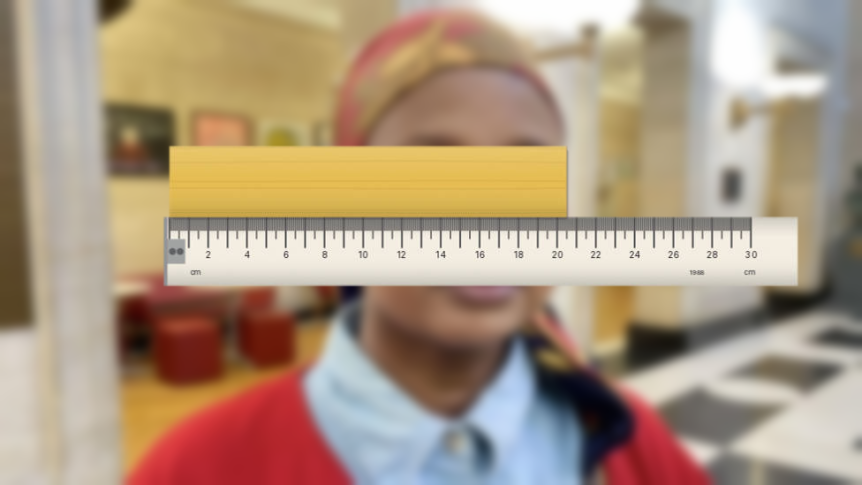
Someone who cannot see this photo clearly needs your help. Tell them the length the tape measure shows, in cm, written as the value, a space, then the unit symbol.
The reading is 20.5 cm
